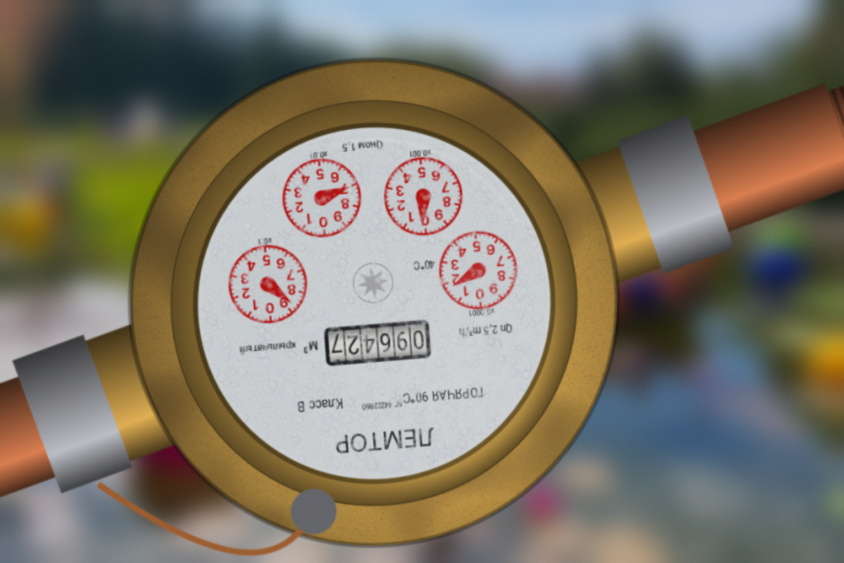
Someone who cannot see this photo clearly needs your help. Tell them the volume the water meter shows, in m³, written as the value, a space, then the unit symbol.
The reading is 96426.8701 m³
